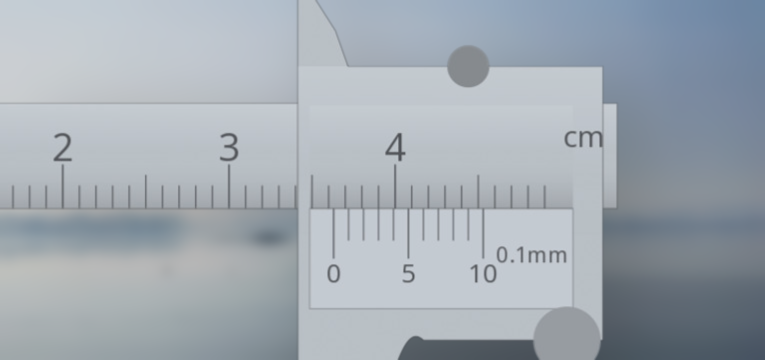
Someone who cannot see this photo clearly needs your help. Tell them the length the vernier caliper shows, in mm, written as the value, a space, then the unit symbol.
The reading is 36.3 mm
